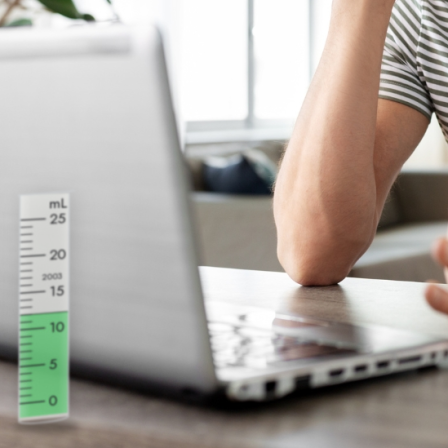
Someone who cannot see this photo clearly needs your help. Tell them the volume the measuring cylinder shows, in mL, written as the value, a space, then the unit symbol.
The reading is 12 mL
